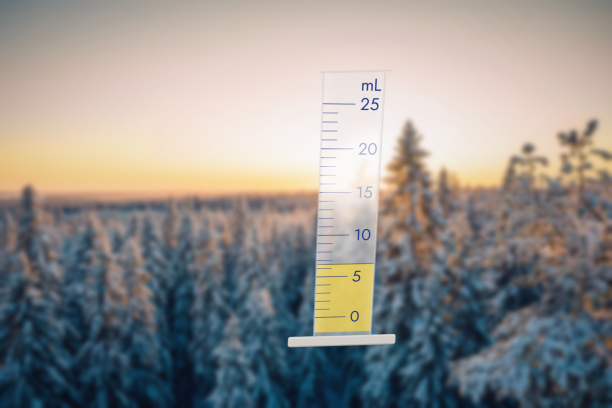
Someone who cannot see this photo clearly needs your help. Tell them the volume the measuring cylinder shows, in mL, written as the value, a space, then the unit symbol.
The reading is 6.5 mL
